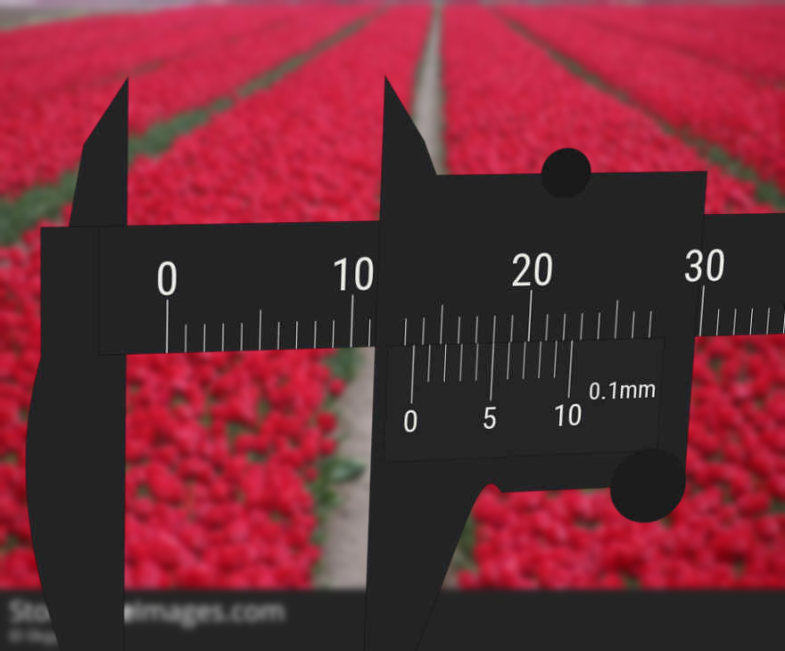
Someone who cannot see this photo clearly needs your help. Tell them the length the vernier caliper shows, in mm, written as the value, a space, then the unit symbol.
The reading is 13.5 mm
